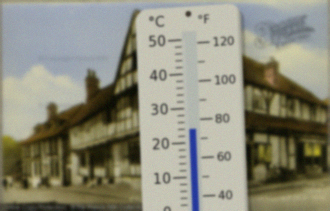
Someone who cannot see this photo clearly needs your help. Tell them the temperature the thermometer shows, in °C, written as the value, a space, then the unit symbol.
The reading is 24 °C
